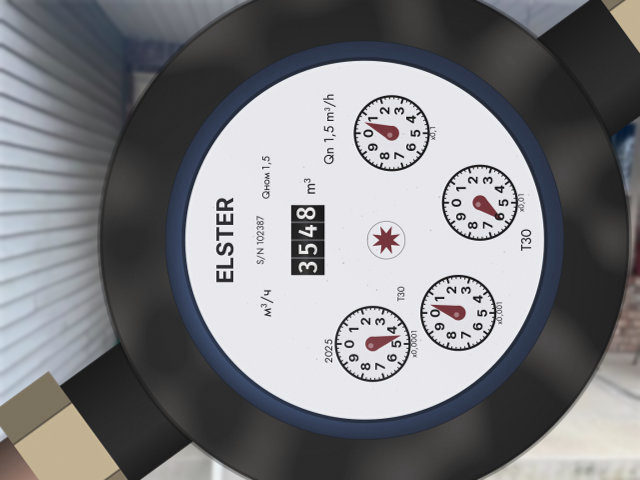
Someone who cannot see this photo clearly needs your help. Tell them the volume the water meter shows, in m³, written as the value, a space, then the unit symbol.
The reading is 3548.0604 m³
